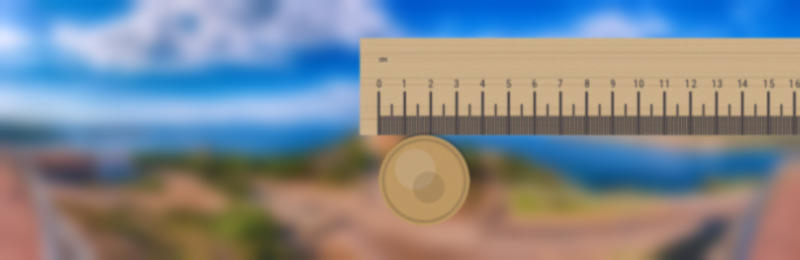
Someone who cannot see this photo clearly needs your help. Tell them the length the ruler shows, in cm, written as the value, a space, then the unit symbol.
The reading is 3.5 cm
